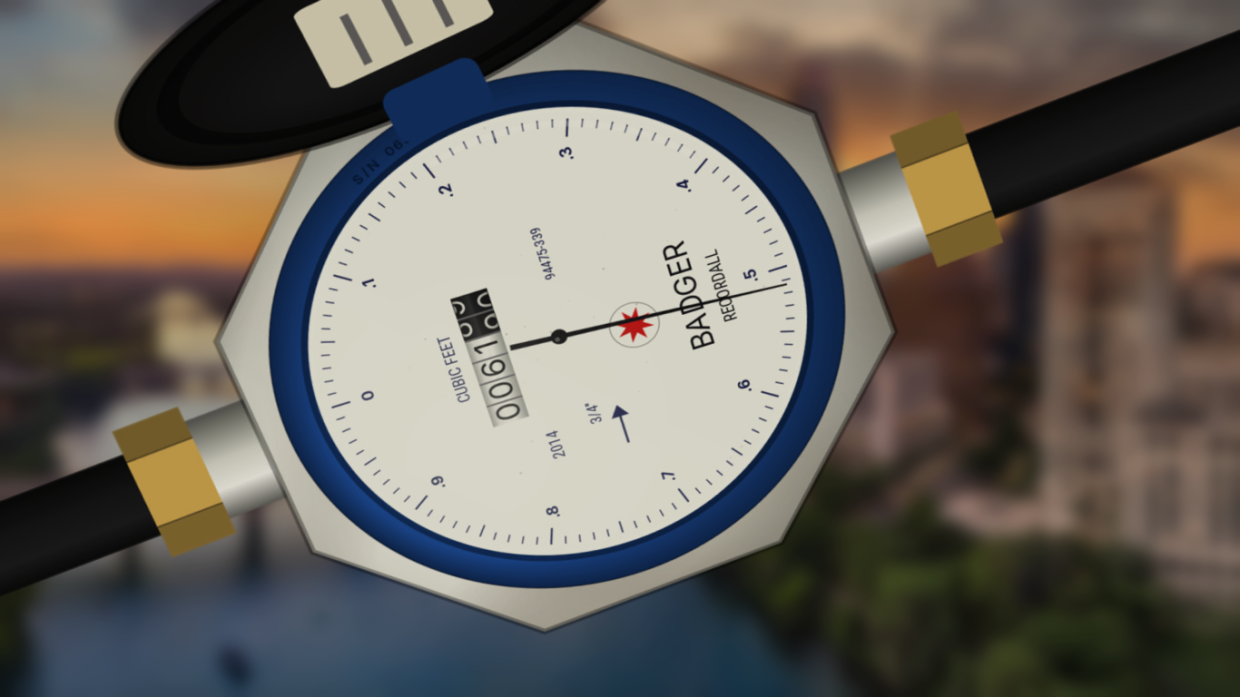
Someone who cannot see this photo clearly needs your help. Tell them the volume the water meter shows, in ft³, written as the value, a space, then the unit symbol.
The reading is 6189.51 ft³
